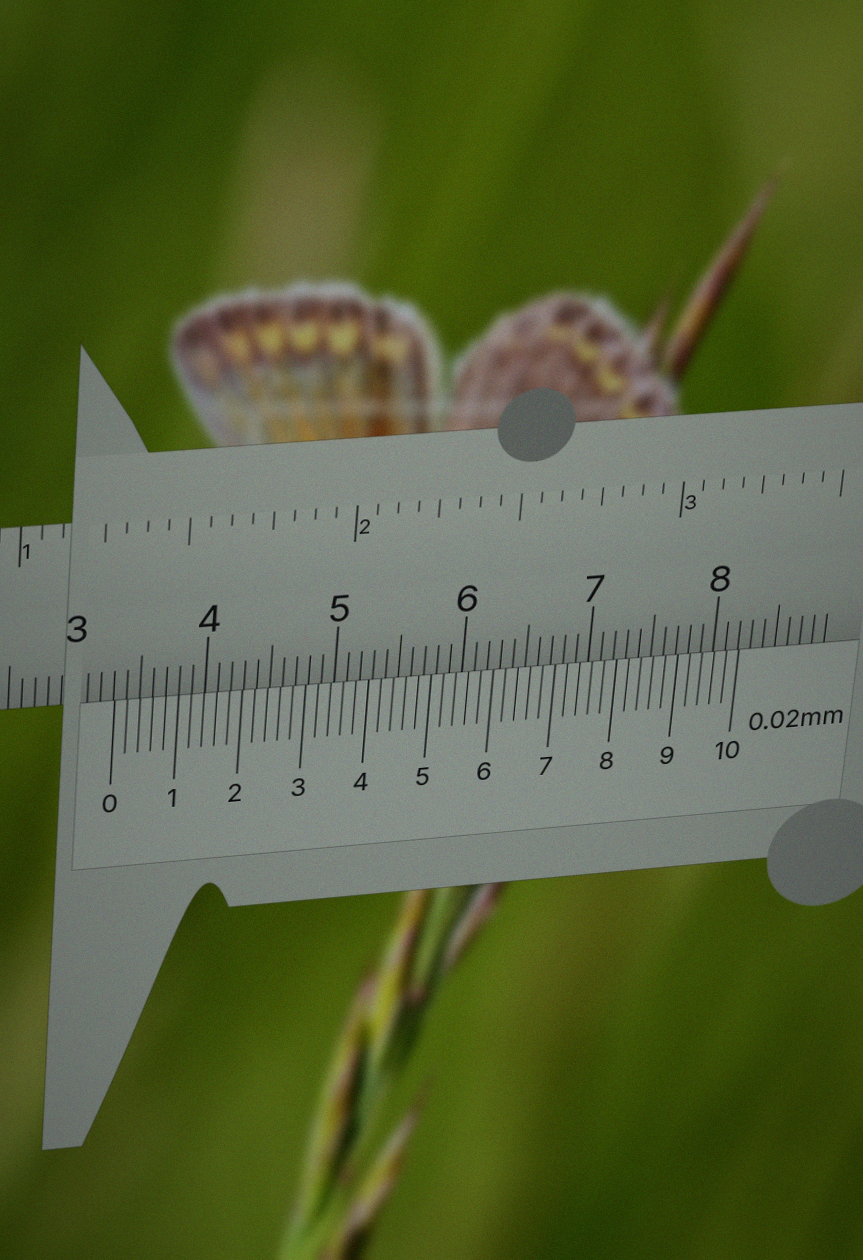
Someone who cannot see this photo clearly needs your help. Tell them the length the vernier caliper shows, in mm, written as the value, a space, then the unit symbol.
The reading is 33.1 mm
